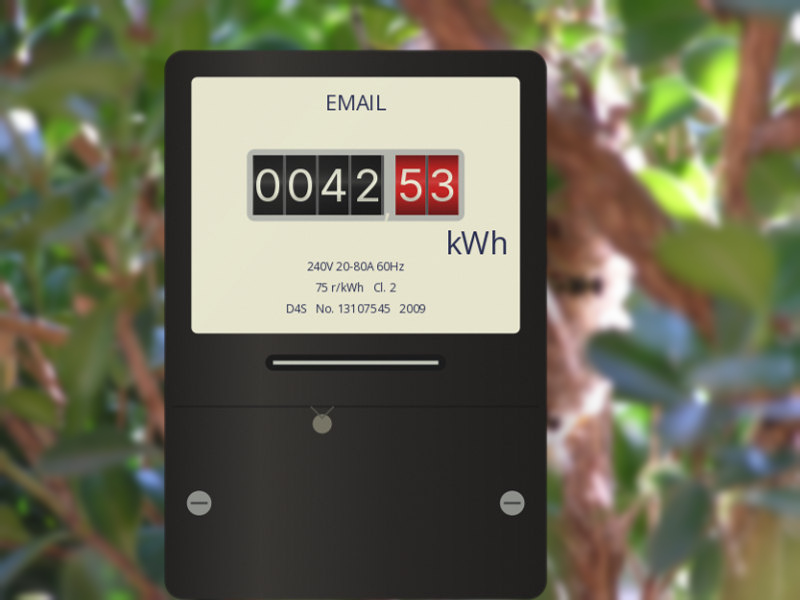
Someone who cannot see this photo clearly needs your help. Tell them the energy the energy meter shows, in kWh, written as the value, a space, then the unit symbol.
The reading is 42.53 kWh
